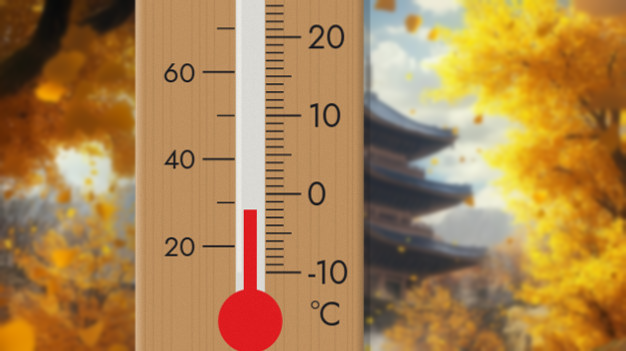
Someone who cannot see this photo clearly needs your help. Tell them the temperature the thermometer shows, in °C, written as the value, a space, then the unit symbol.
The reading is -2 °C
